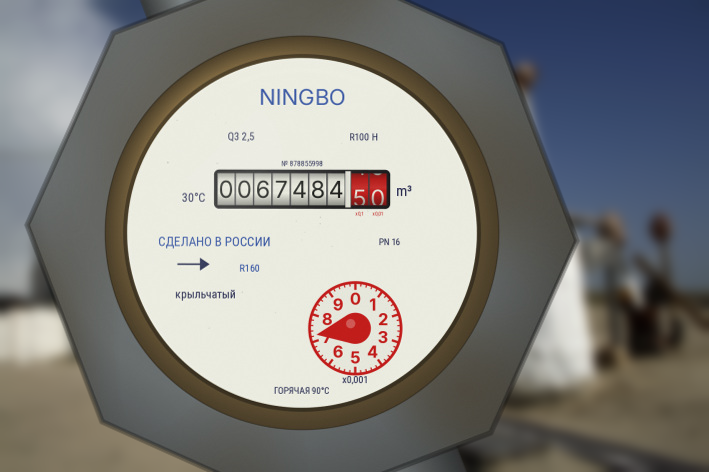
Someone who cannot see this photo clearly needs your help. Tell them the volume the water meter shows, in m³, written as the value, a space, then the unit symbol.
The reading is 67484.497 m³
